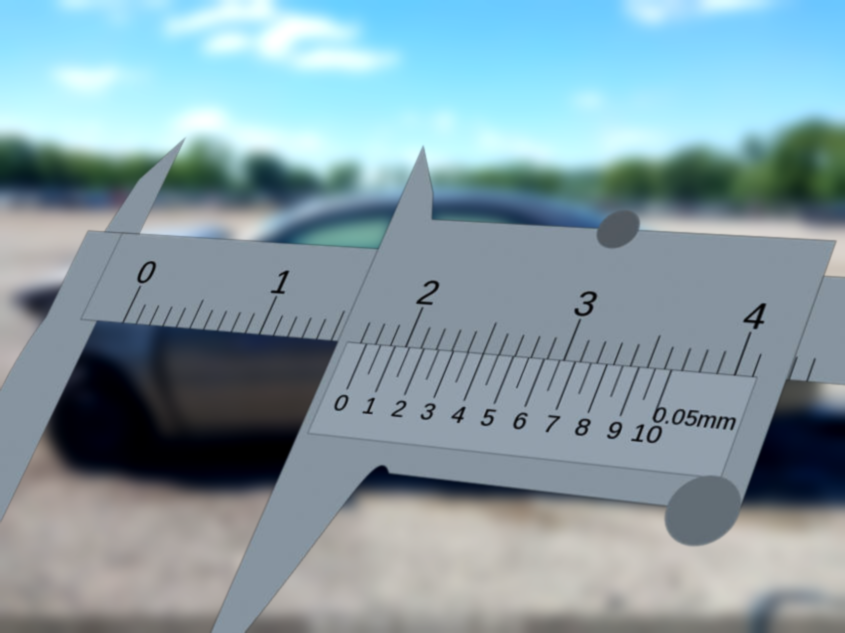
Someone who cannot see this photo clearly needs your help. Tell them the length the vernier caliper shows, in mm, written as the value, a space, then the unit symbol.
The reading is 17.4 mm
